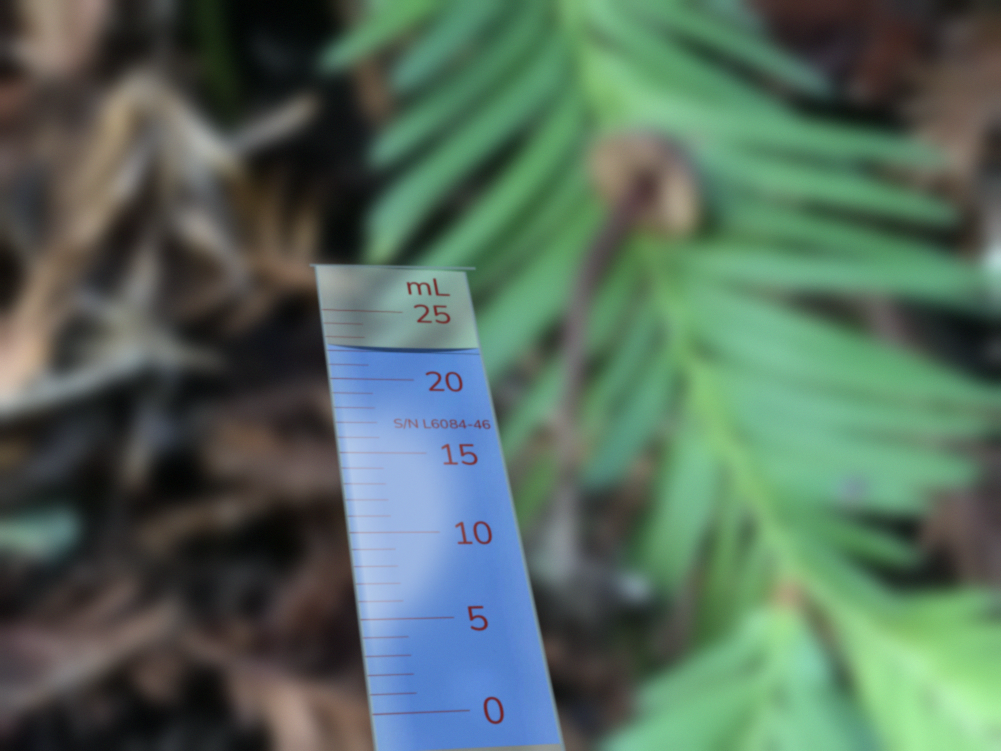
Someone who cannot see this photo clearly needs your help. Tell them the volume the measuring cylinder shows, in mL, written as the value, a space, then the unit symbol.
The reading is 22 mL
